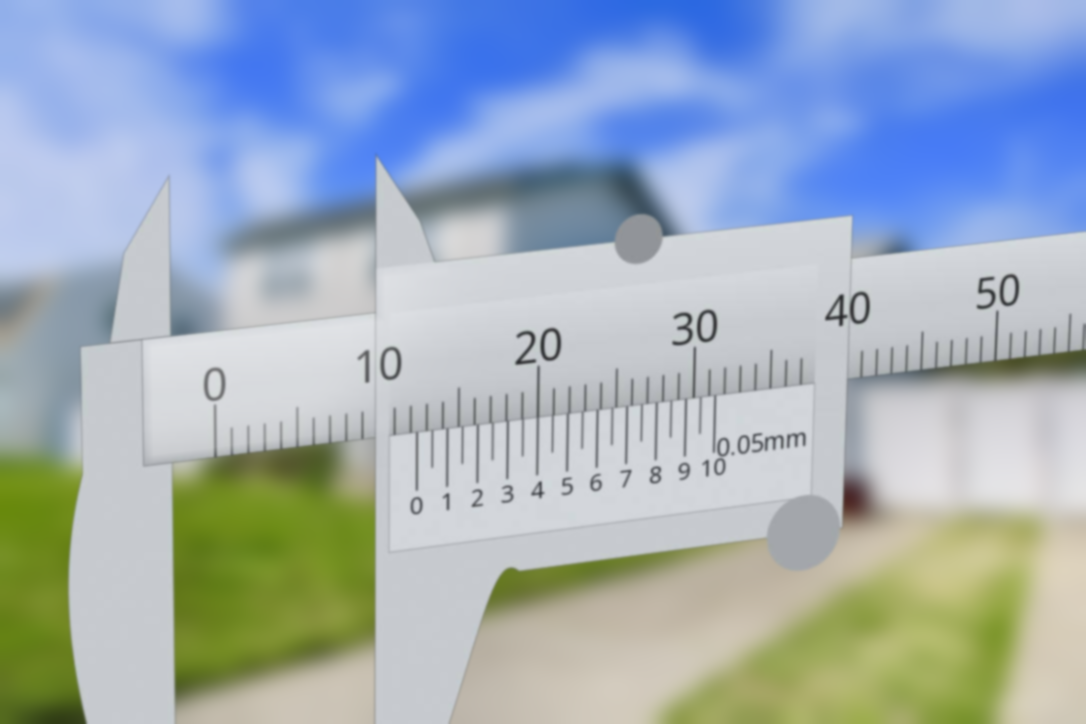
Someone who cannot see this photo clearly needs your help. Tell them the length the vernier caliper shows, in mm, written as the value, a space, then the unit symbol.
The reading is 12.4 mm
